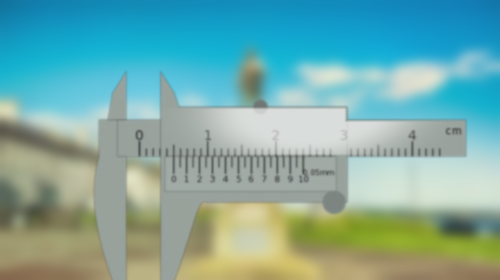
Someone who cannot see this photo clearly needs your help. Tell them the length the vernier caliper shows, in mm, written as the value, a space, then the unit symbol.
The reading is 5.0 mm
